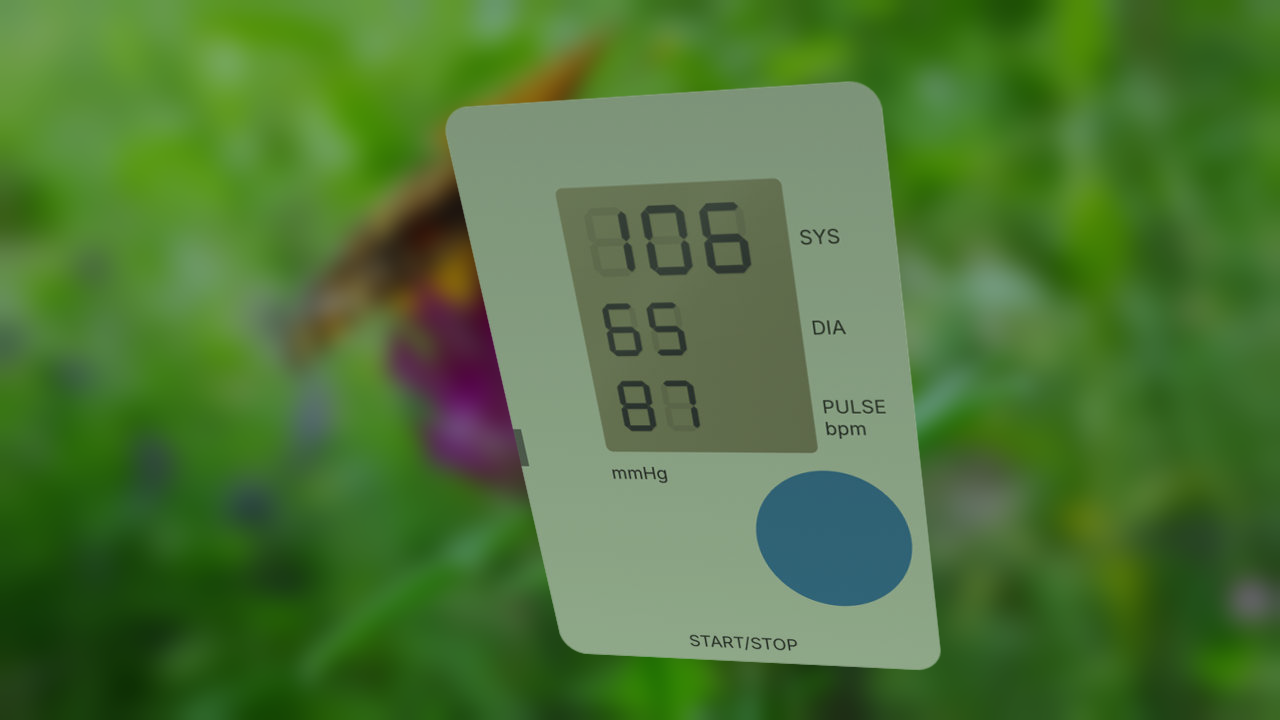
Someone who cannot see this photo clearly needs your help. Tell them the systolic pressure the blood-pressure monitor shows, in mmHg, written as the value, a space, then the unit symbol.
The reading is 106 mmHg
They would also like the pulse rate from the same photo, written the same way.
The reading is 87 bpm
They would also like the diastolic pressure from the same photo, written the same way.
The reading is 65 mmHg
